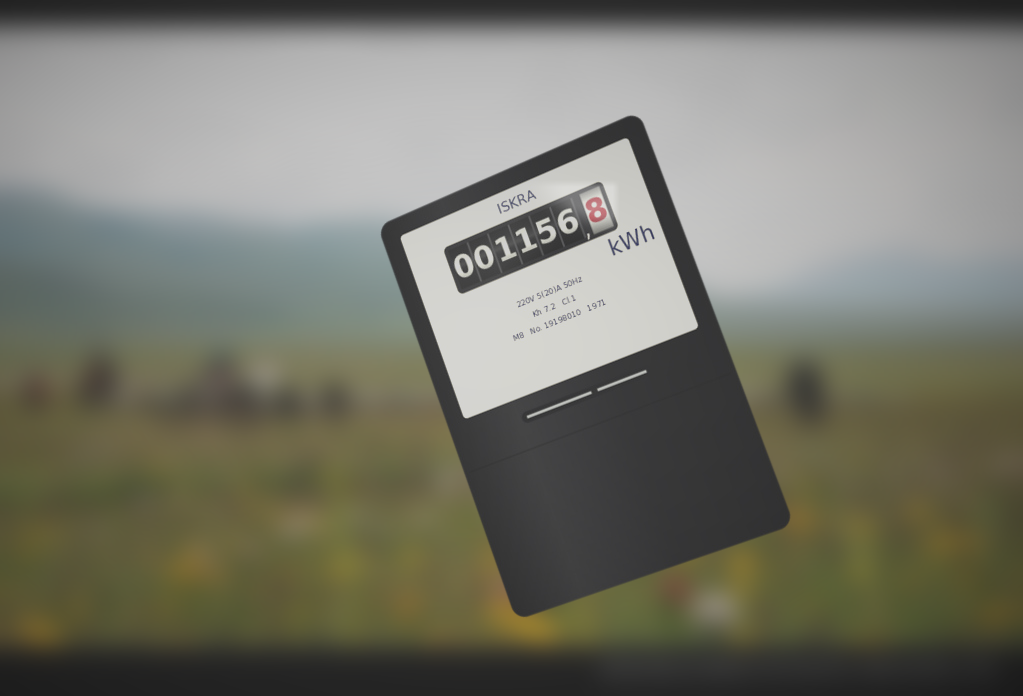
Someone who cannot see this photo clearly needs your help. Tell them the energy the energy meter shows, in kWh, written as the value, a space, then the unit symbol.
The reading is 1156.8 kWh
